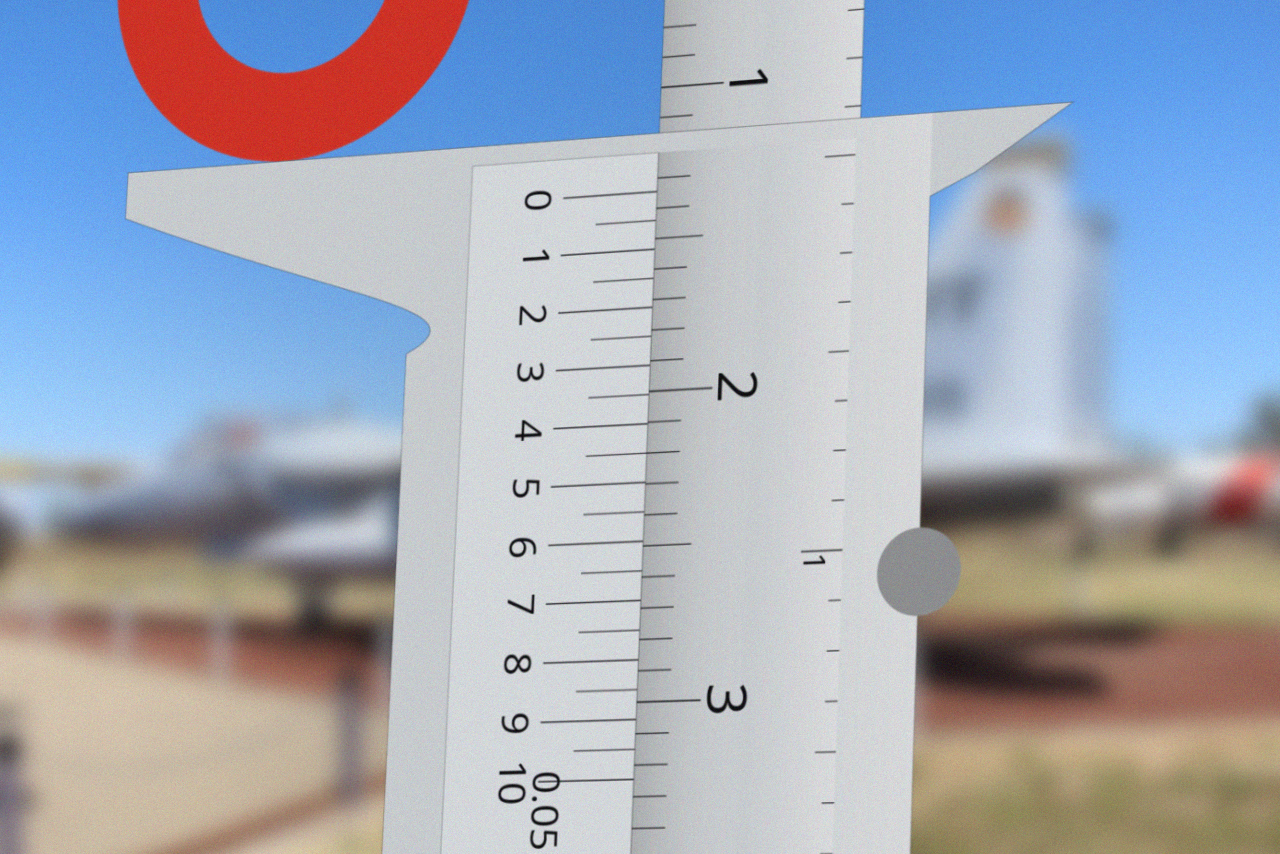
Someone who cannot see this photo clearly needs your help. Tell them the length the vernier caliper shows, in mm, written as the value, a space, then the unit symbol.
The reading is 13.45 mm
